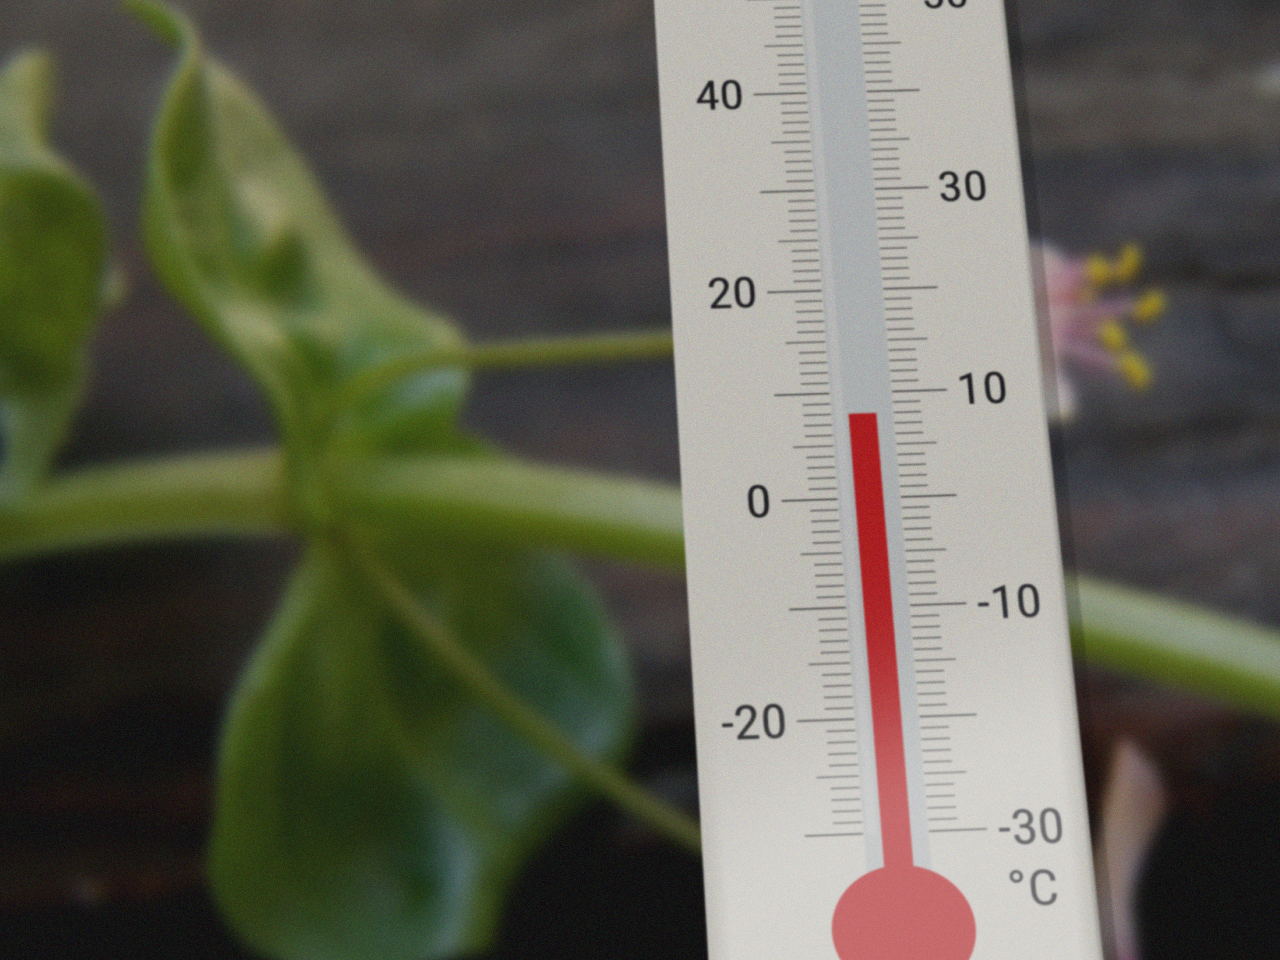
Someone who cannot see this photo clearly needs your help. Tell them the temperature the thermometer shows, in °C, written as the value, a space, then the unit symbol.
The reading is 8 °C
